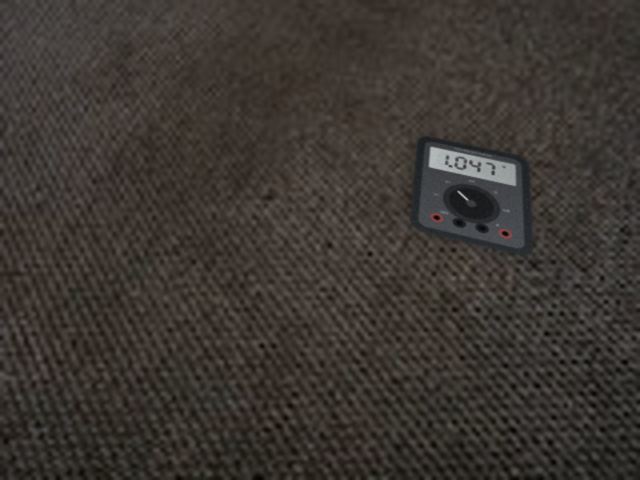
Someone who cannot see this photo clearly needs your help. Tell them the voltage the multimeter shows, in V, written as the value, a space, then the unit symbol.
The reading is 1.047 V
